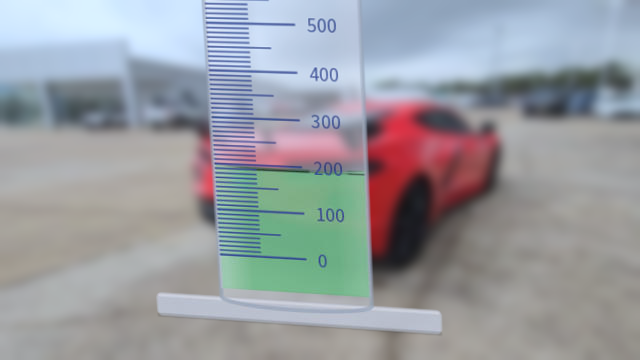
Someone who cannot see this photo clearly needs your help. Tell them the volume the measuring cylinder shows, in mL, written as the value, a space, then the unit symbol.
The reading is 190 mL
